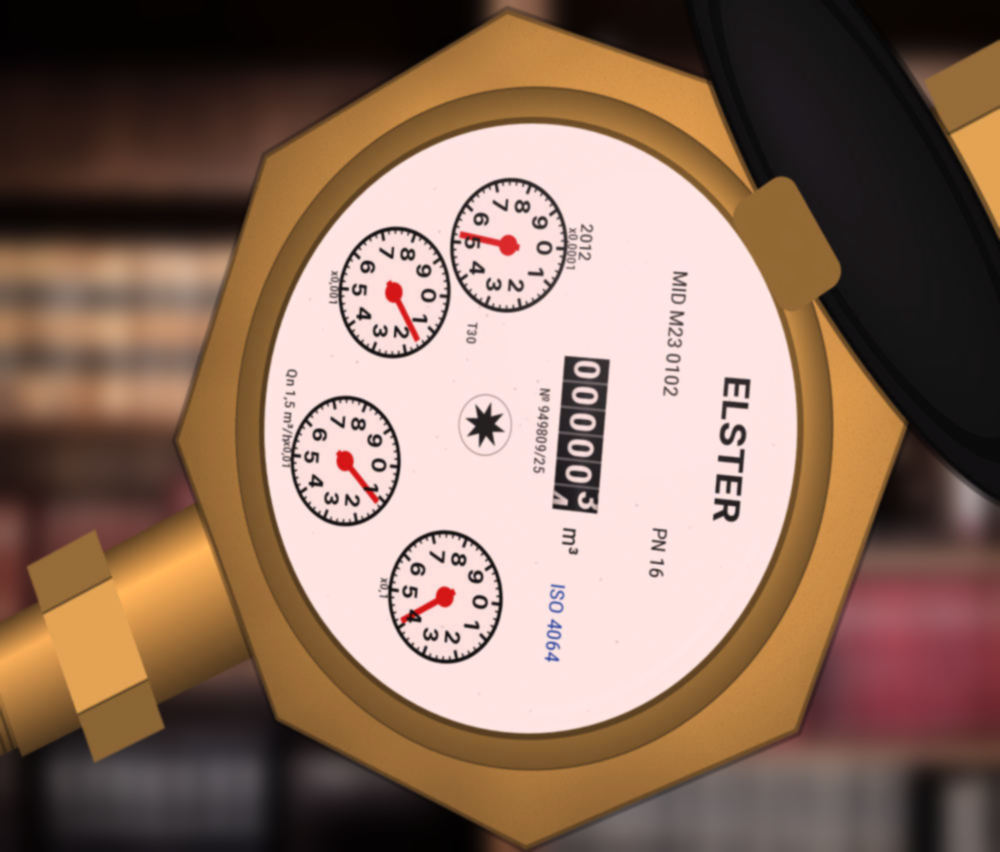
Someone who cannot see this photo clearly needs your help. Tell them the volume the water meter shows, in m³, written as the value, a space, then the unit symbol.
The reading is 3.4115 m³
